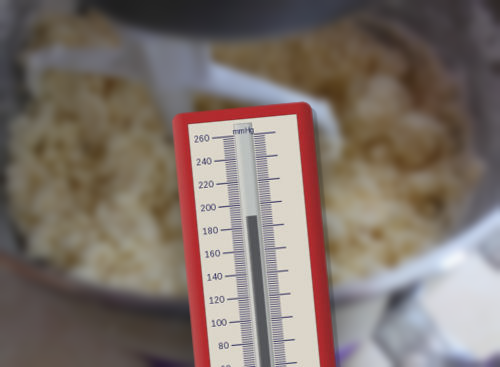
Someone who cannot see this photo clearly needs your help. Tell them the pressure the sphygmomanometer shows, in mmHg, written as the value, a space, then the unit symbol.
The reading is 190 mmHg
